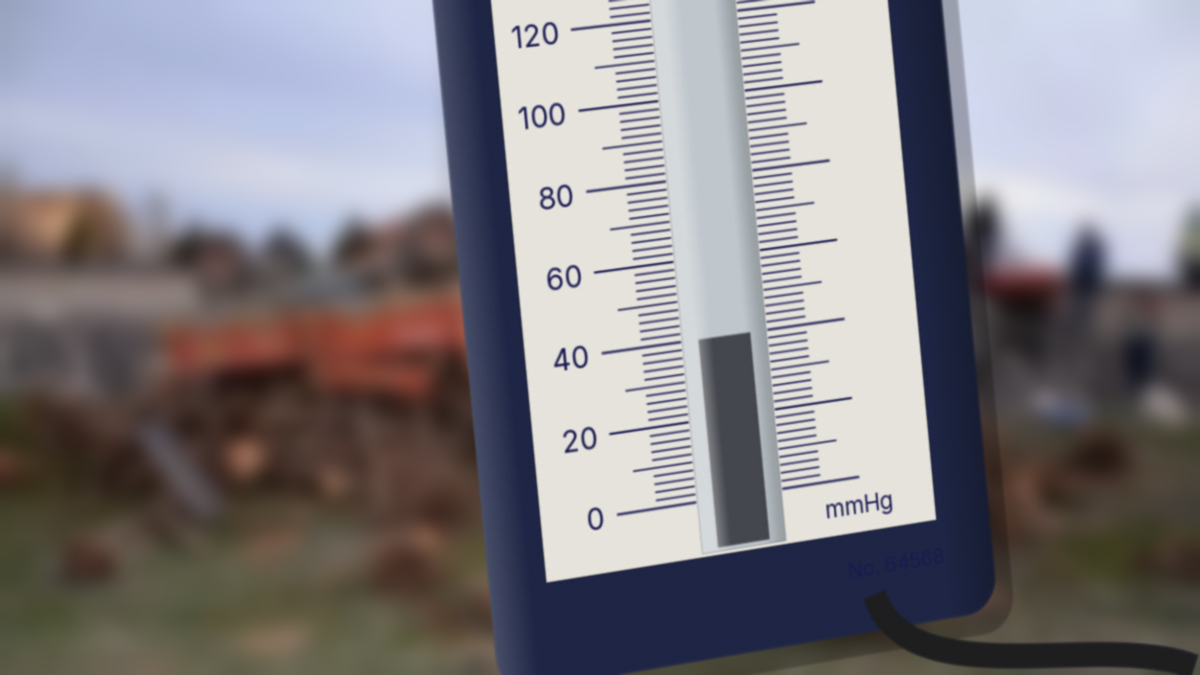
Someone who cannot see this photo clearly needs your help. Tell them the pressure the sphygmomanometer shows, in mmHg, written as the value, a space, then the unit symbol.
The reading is 40 mmHg
